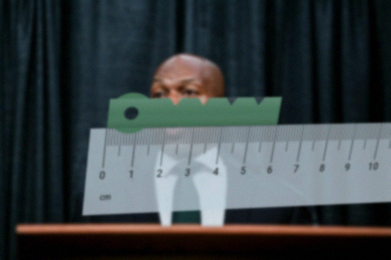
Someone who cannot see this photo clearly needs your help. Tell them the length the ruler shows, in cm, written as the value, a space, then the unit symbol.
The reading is 6 cm
